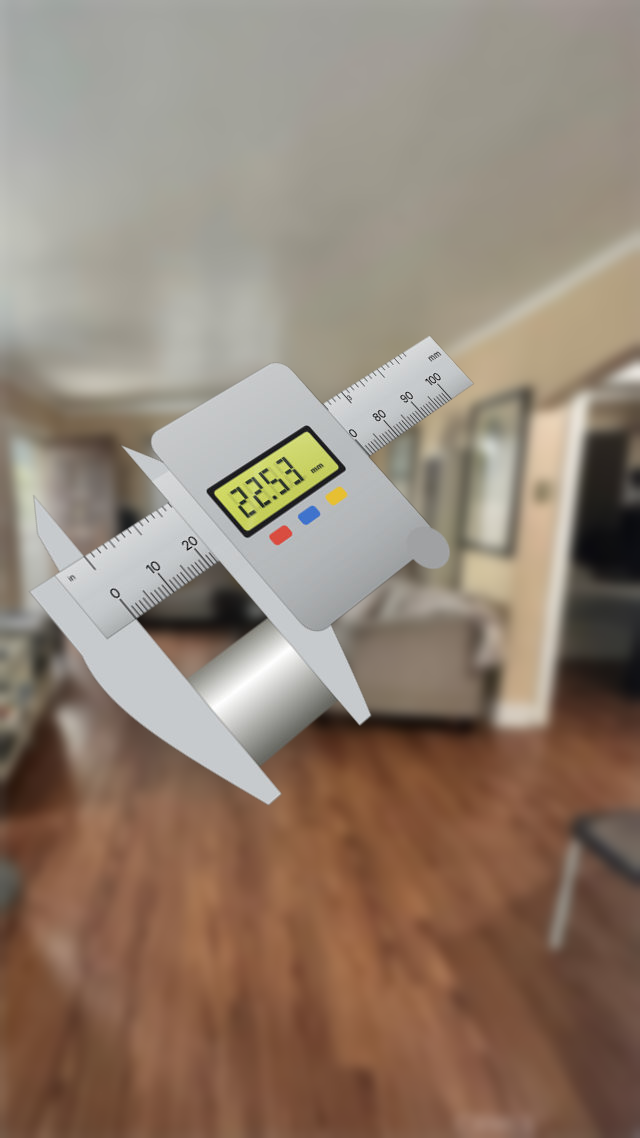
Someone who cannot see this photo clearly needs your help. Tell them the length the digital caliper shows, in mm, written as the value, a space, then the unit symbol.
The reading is 22.53 mm
